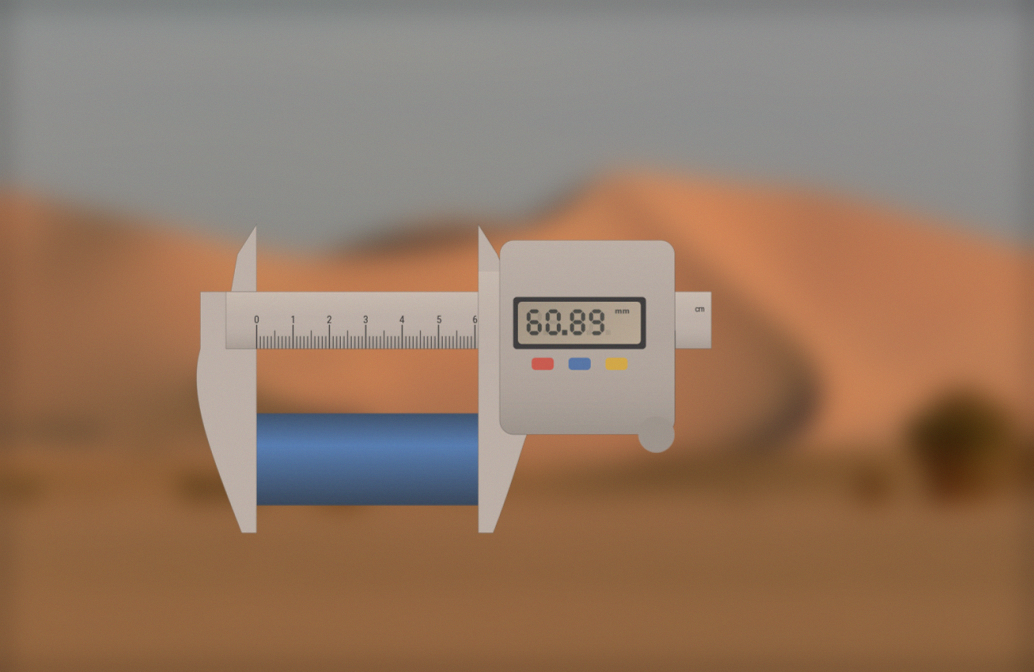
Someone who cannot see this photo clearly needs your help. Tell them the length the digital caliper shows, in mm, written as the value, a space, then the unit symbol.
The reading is 60.89 mm
